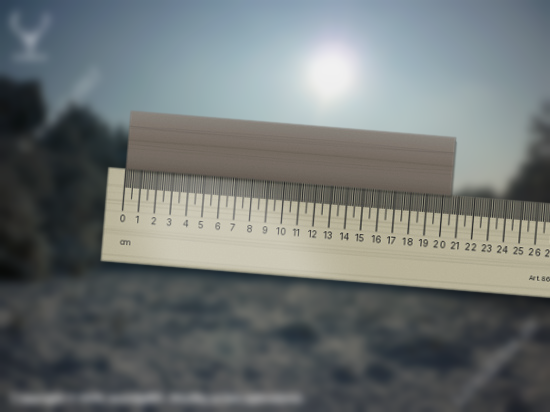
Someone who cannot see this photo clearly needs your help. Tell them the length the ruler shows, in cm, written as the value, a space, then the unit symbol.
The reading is 20.5 cm
